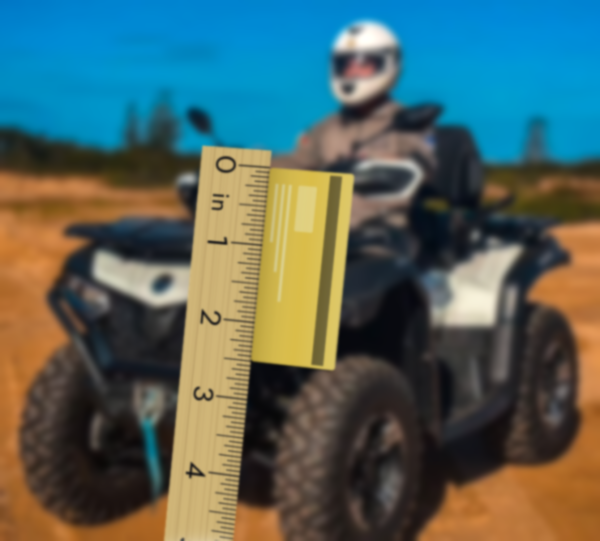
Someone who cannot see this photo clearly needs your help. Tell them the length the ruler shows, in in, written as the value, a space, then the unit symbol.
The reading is 2.5 in
